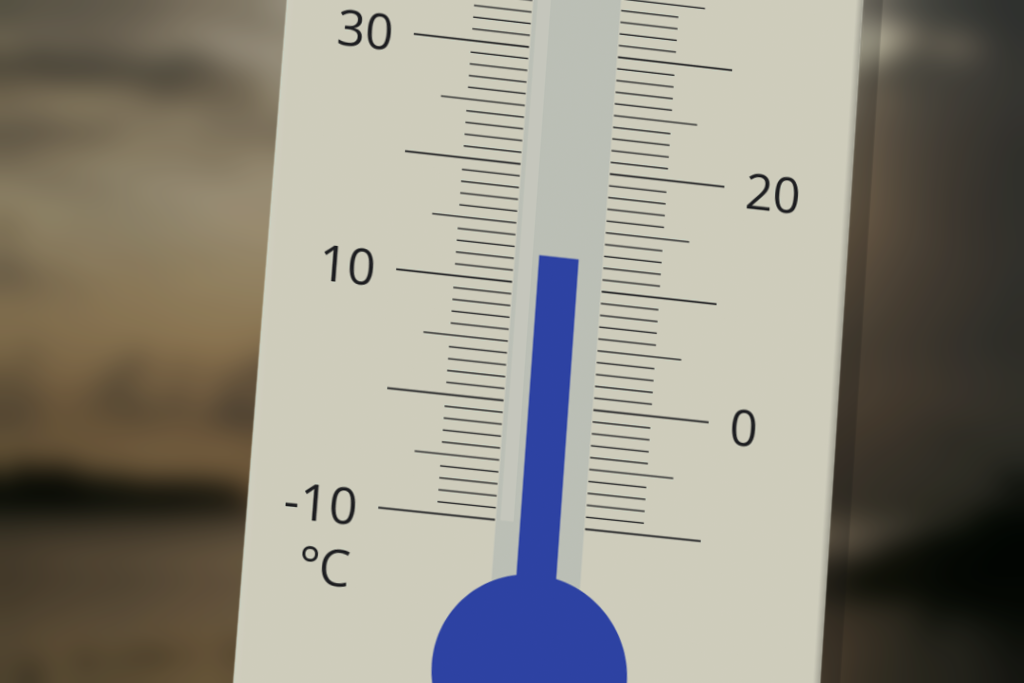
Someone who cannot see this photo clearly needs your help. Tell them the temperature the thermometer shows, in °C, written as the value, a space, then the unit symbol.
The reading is 12.5 °C
